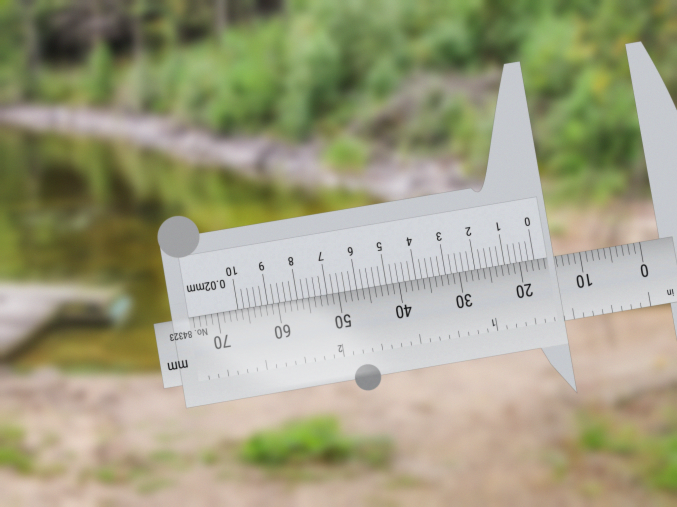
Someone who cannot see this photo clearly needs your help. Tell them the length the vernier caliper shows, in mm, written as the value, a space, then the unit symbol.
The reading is 17.6 mm
